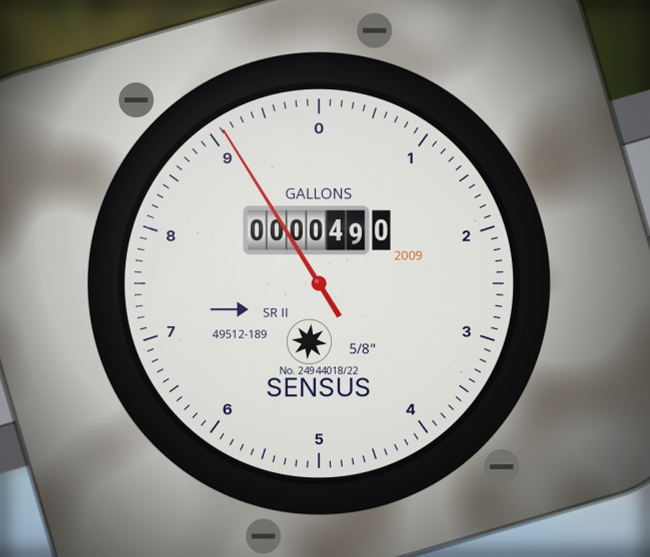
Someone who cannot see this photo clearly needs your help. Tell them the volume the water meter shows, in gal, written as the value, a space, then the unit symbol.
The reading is 489.1 gal
